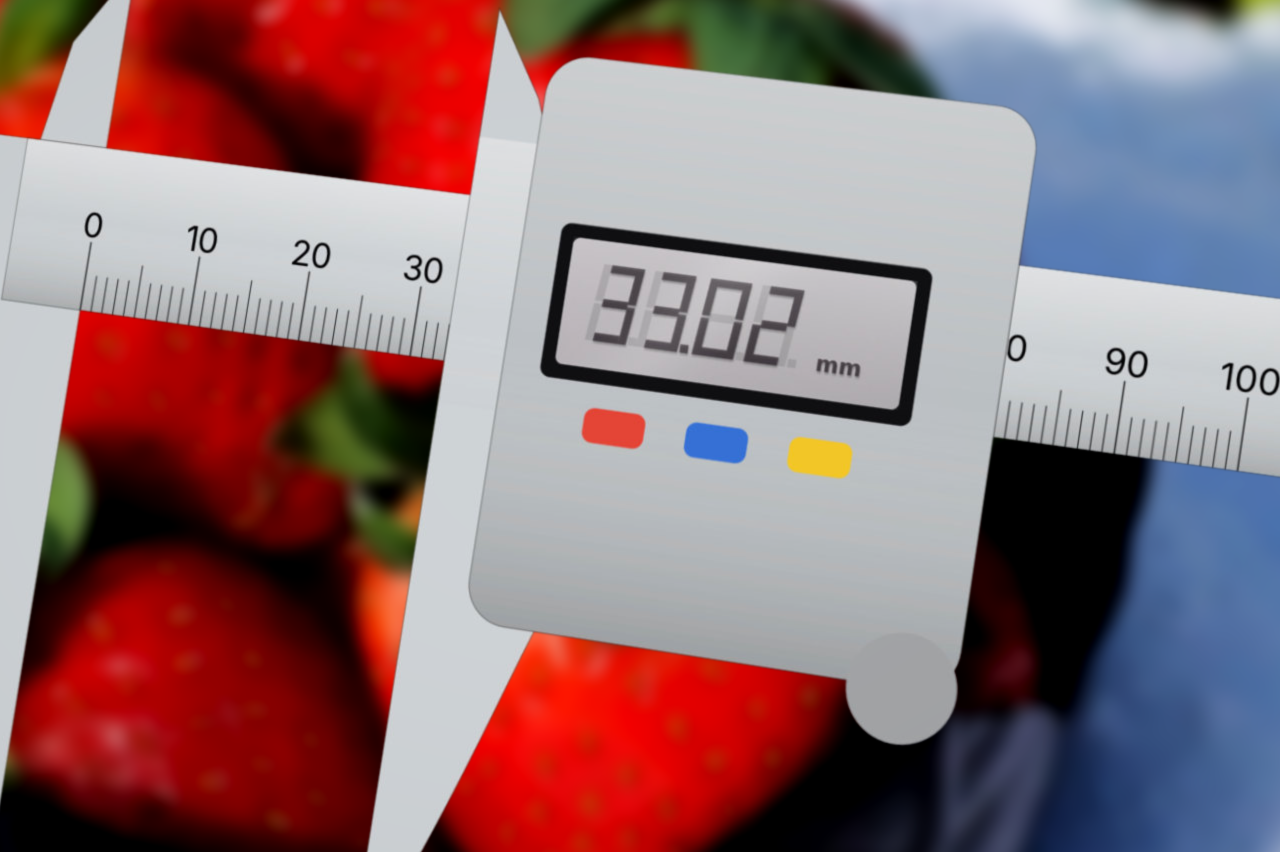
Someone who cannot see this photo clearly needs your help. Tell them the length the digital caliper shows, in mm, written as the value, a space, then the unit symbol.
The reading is 33.02 mm
